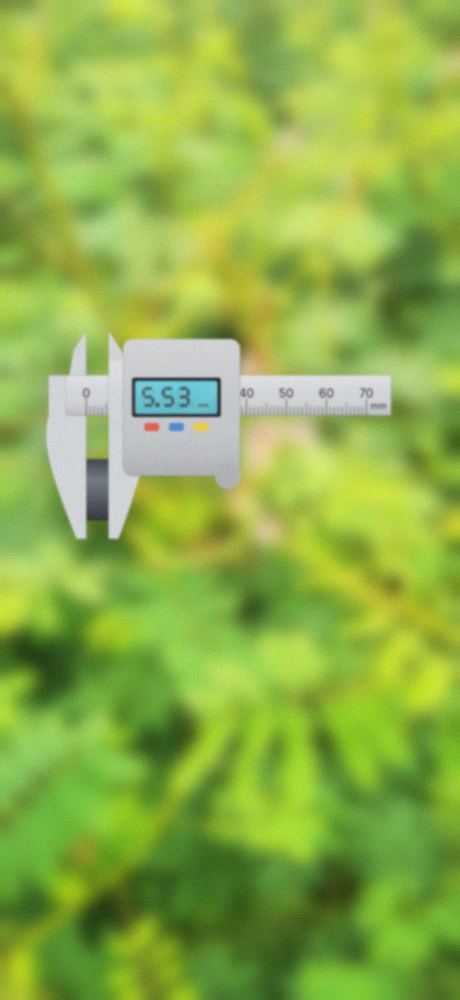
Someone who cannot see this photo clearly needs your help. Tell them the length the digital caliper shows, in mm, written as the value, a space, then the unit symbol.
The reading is 5.53 mm
